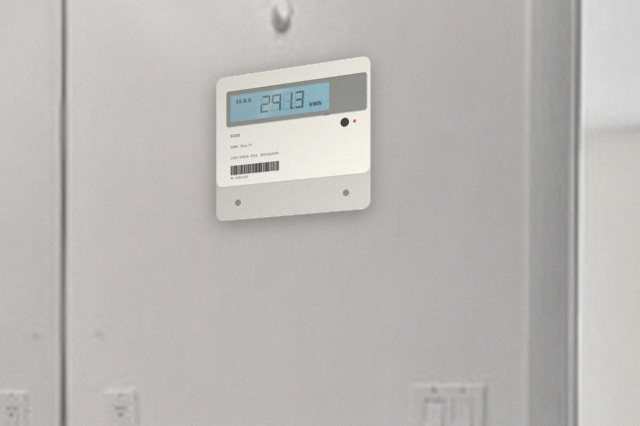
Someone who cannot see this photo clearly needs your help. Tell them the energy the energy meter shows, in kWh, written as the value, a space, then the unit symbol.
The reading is 291.3 kWh
